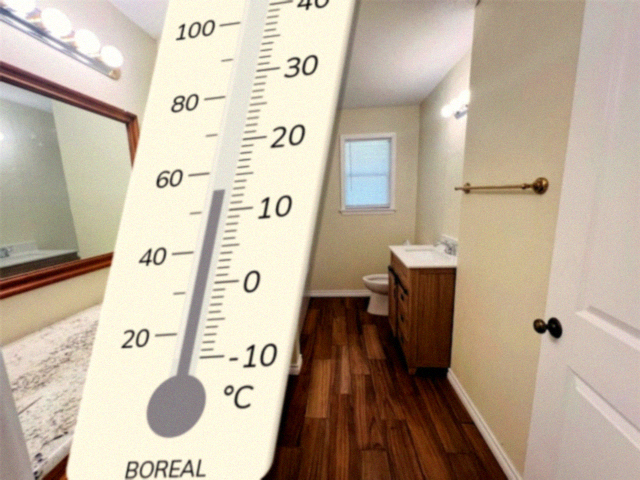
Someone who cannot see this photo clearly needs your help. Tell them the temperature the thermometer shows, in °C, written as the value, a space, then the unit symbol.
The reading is 13 °C
